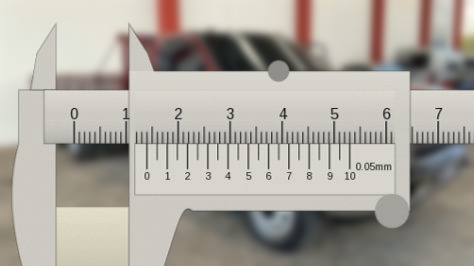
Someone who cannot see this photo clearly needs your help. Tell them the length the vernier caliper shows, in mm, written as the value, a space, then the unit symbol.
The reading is 14.0 mm
